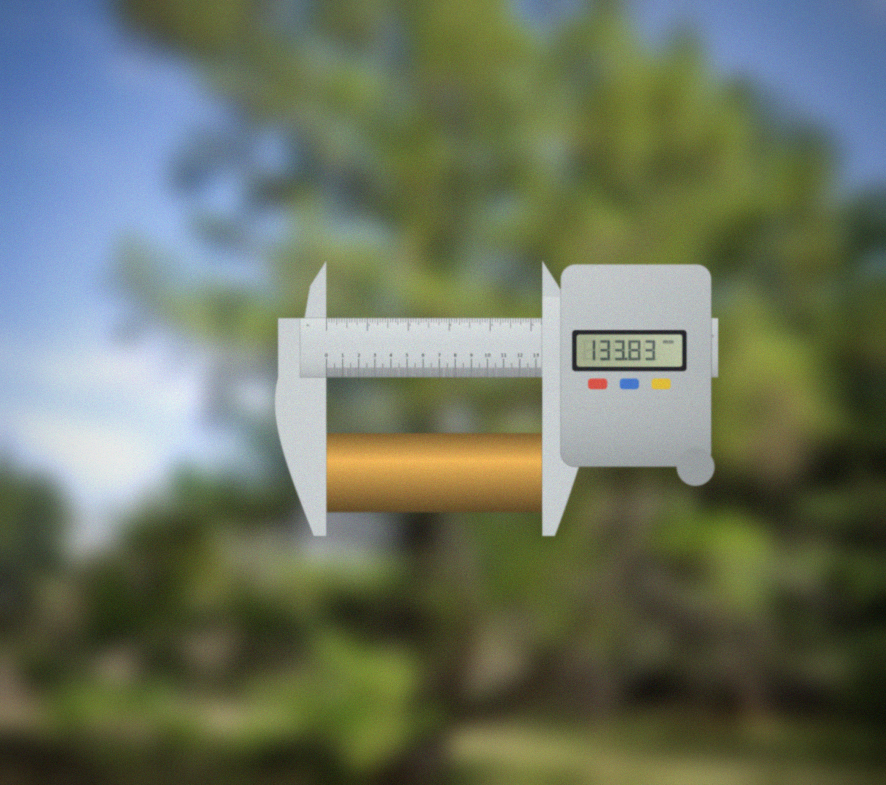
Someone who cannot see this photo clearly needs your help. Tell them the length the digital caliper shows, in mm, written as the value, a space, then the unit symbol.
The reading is 133.83 mm
